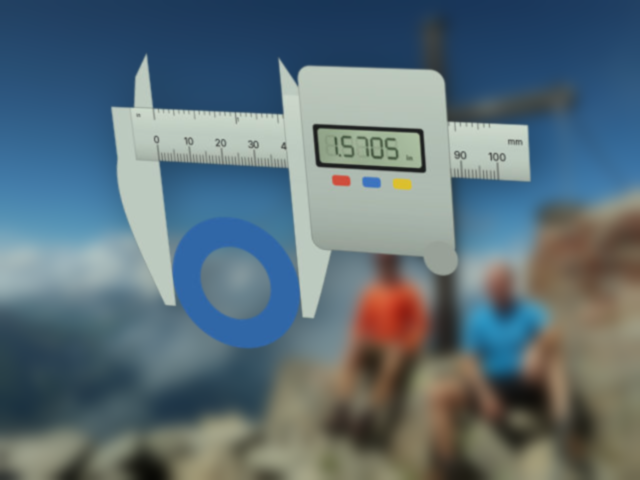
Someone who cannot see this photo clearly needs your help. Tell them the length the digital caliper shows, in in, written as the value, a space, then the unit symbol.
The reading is 1.5705 in
